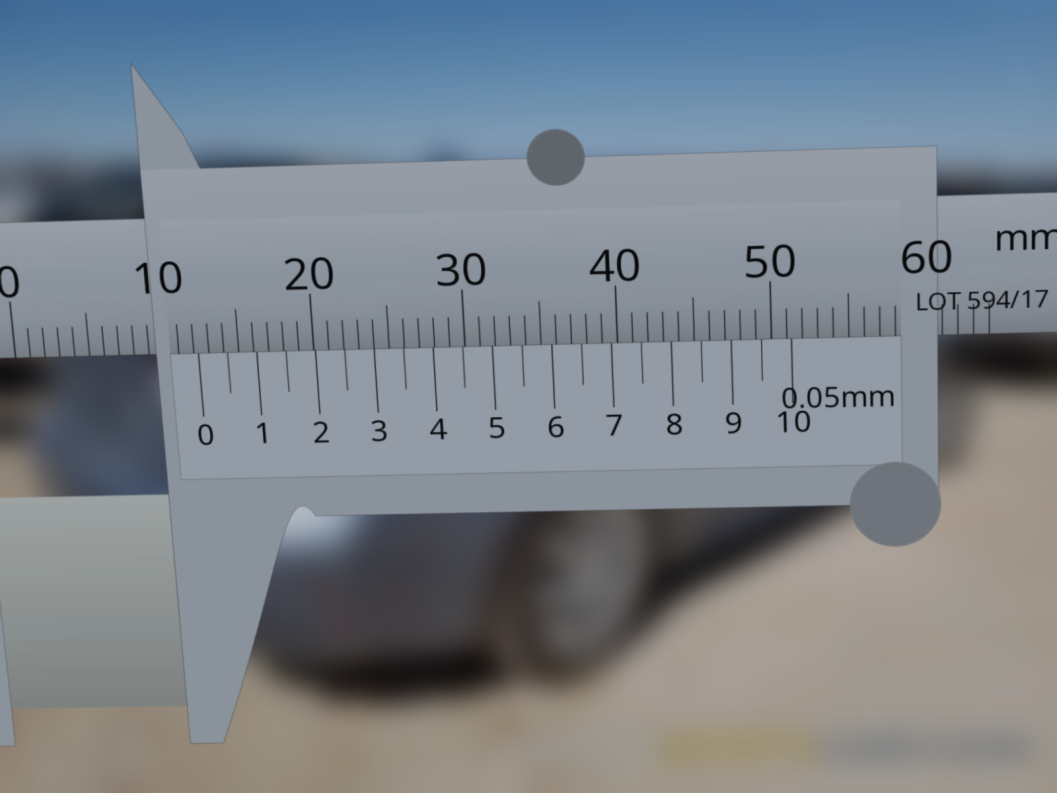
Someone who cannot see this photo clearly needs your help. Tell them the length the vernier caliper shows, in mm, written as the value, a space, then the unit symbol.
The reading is 12.3 mm
